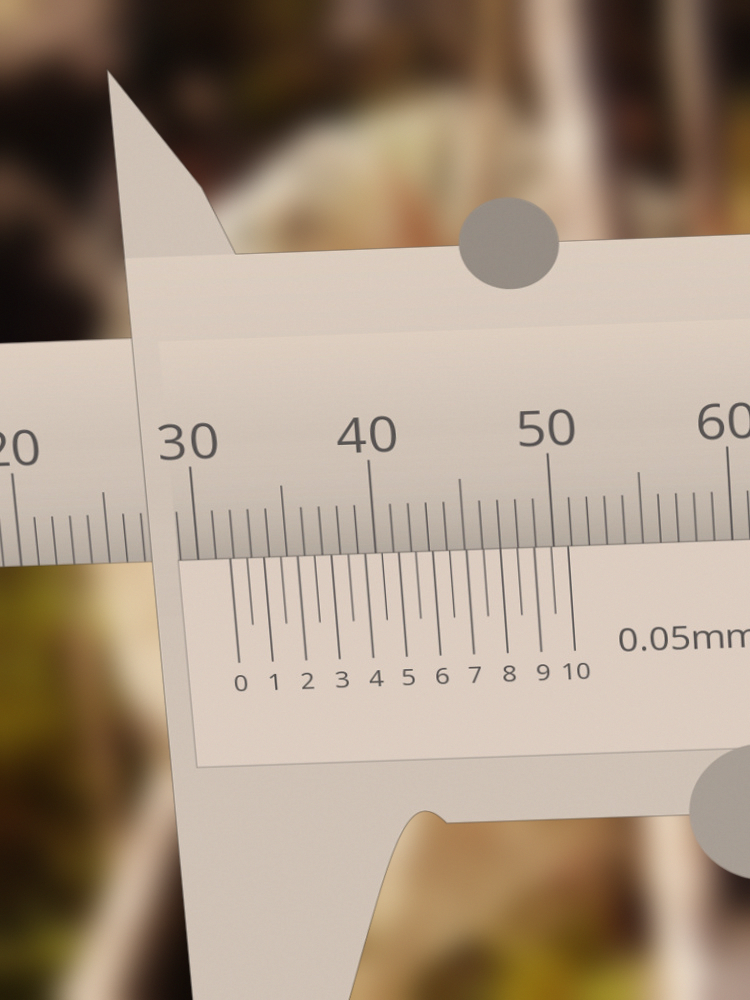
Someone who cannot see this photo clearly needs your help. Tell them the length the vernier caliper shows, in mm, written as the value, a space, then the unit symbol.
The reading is 31.8 mm
